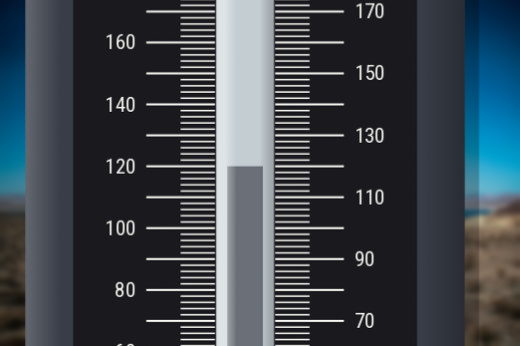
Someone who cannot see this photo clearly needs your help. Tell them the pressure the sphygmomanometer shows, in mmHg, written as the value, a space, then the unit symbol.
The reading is 120 mmHg
